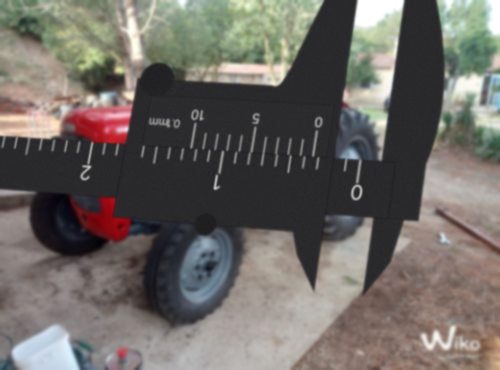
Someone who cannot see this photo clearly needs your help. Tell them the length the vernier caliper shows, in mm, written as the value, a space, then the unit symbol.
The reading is 3.4 mm
